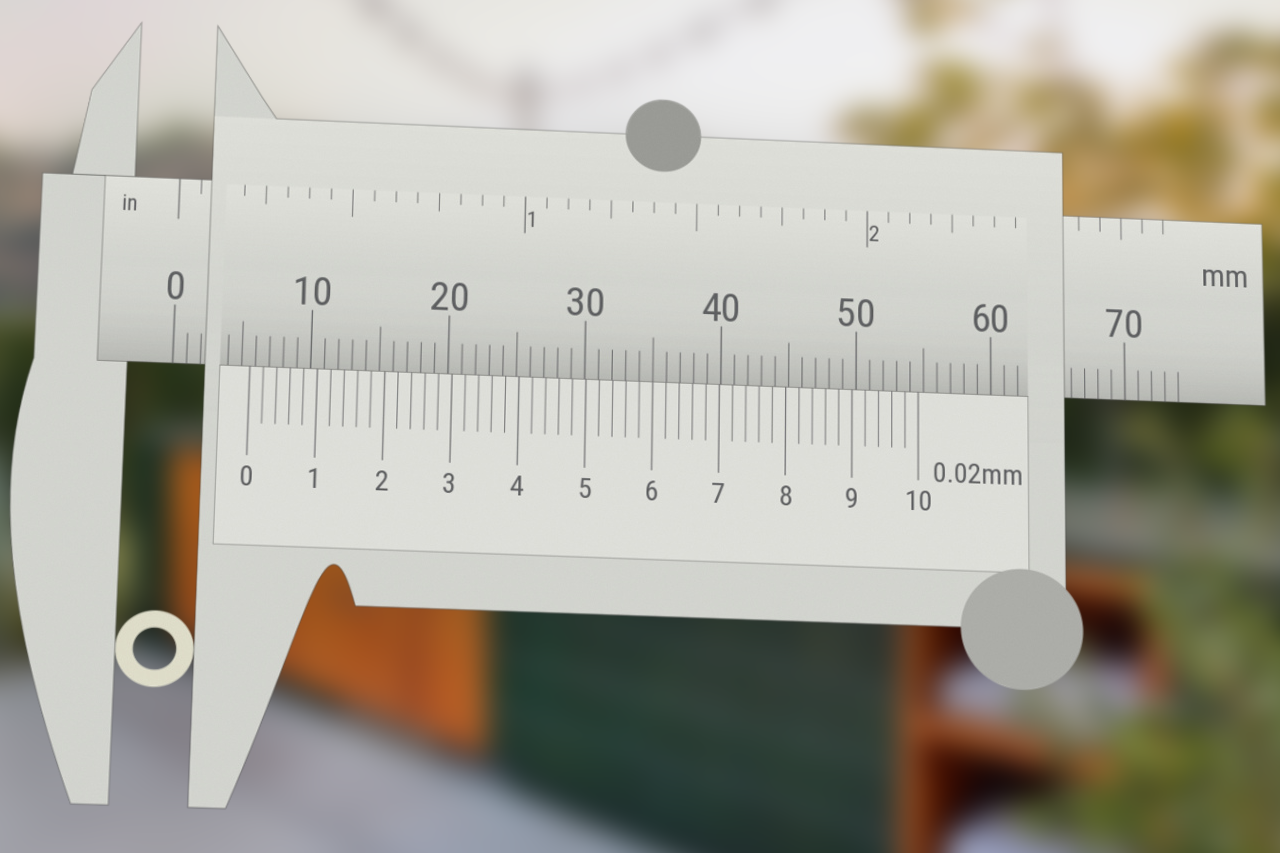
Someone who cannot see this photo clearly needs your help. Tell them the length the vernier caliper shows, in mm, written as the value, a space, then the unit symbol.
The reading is 5.6 mm
